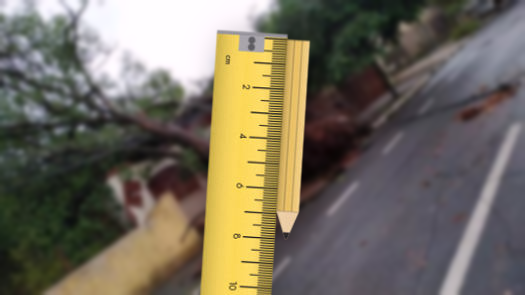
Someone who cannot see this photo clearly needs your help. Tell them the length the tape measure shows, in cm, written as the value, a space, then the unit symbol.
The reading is 8 cm
